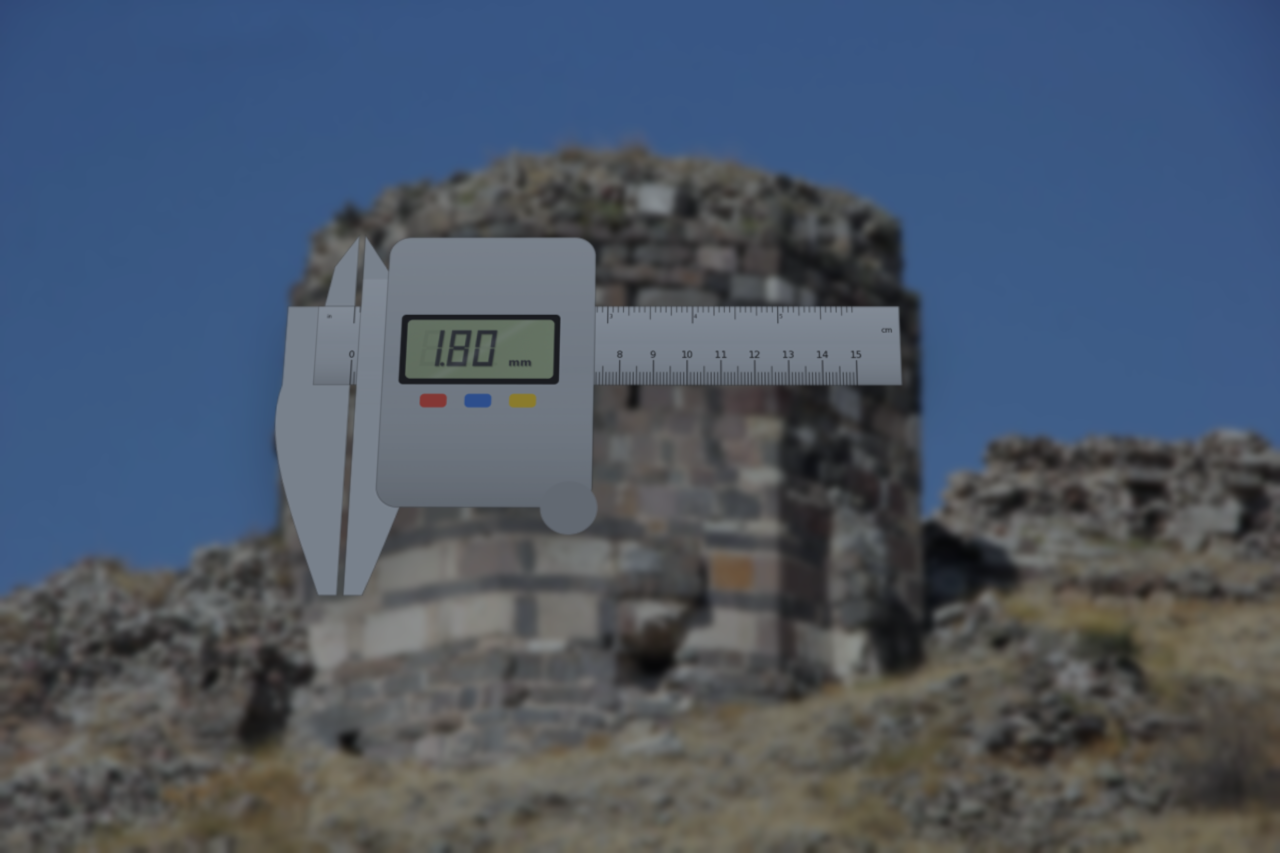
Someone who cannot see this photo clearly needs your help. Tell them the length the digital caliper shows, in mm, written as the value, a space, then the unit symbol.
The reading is 1.80 mm
